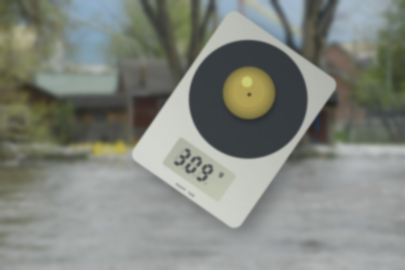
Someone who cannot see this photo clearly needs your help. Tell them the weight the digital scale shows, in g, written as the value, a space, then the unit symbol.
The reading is 309 g
